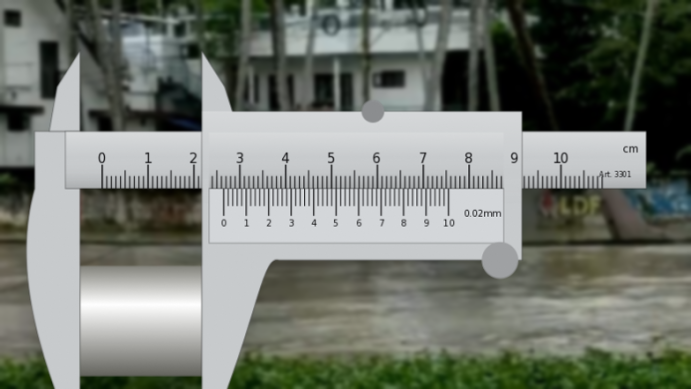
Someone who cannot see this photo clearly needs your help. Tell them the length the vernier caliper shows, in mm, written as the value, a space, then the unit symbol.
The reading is 26.5 mm
